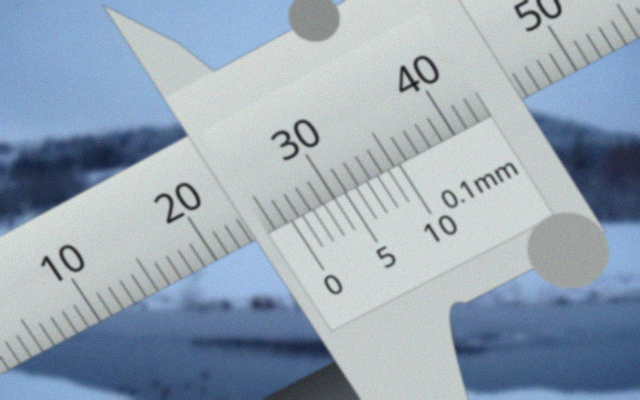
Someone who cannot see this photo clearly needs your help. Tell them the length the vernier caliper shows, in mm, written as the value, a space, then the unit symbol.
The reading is 26.4 mm
